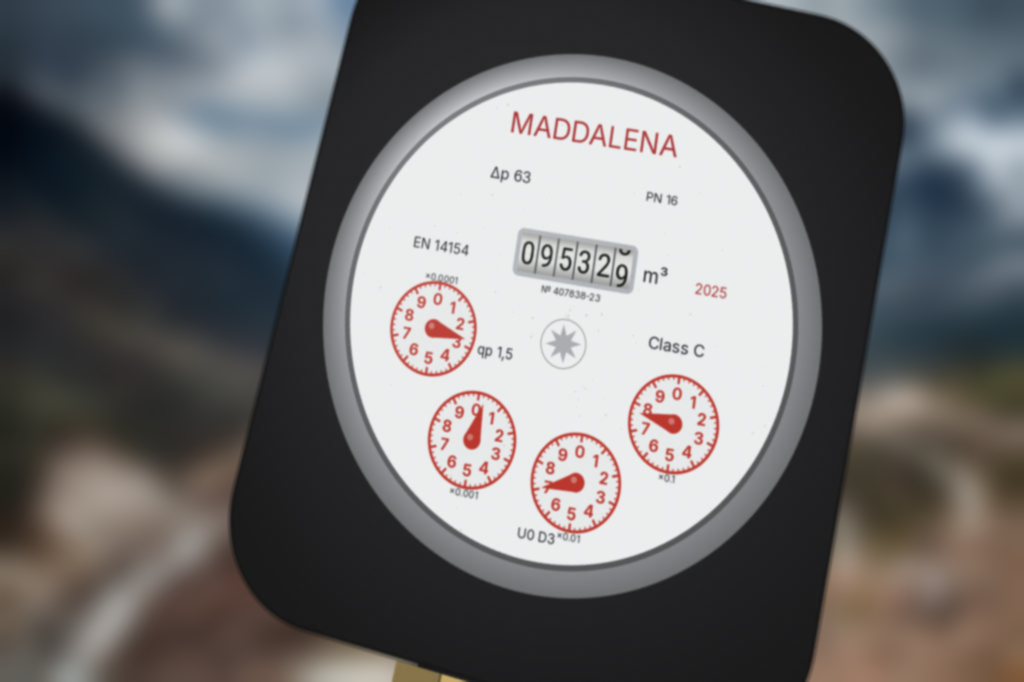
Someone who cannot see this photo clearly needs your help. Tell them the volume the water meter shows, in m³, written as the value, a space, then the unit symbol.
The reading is 95328.7702 m³
